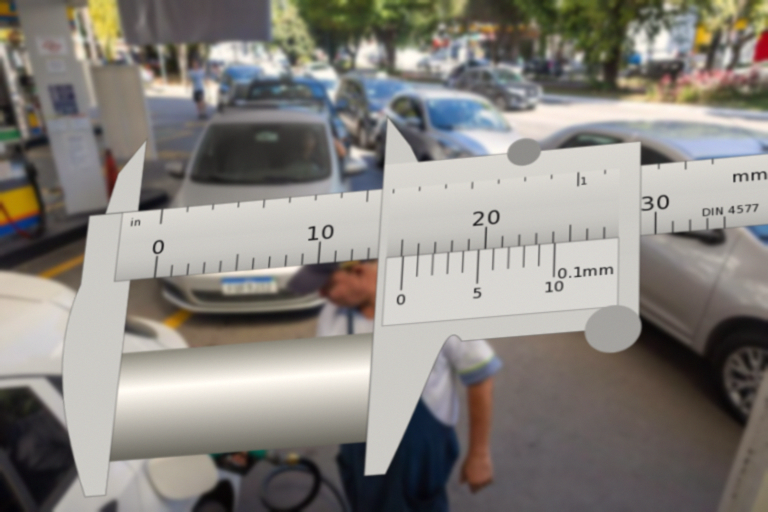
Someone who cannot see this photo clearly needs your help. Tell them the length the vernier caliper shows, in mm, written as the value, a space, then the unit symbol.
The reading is 15.1 mm
